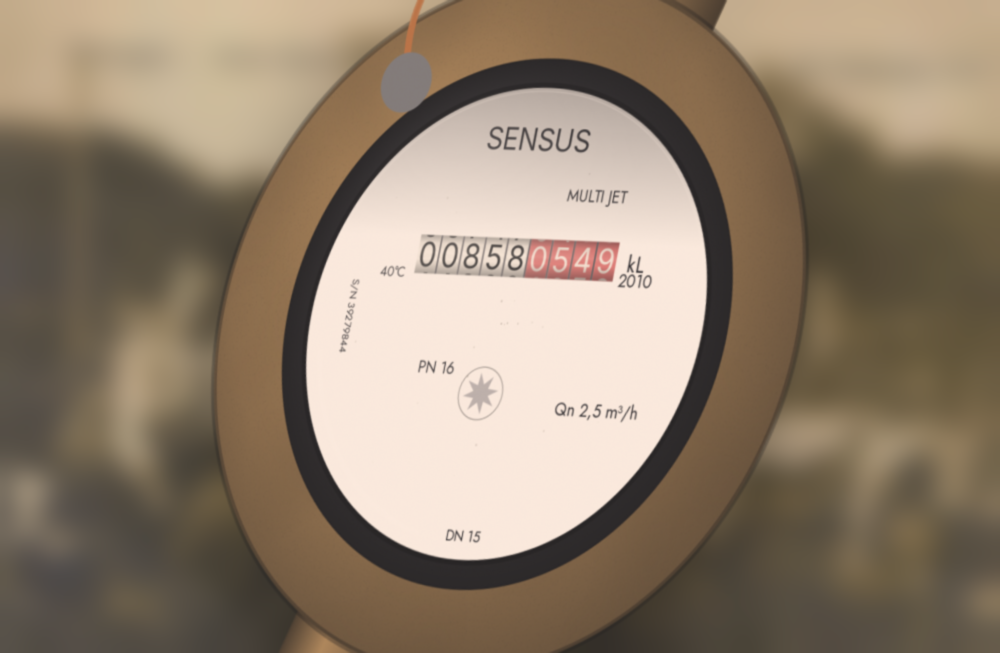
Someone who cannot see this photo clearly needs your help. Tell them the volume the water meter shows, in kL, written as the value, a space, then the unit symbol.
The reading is 858.0549 kL
